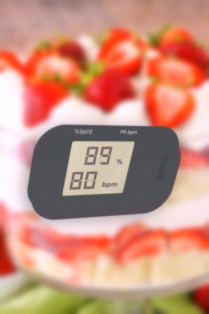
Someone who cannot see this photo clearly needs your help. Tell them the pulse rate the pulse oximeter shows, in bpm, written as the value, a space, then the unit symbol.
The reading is 80 bpm
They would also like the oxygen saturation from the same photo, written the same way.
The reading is 89 %
